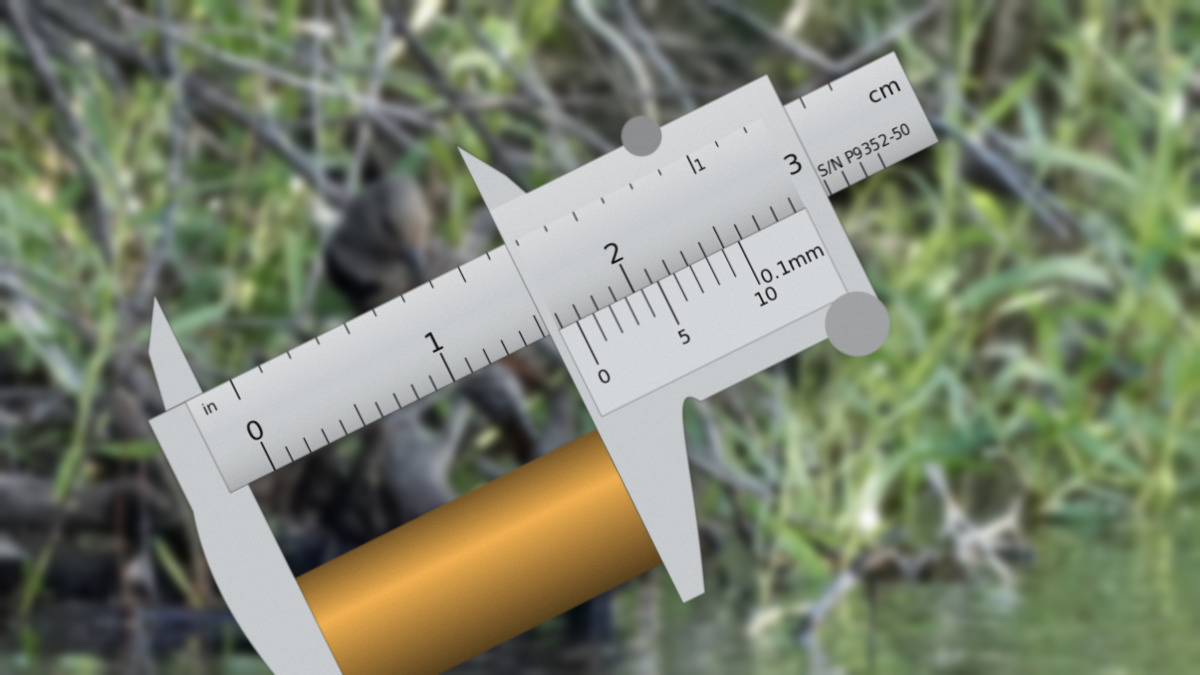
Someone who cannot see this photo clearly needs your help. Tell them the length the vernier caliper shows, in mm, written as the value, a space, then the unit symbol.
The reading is 16.8 mm
